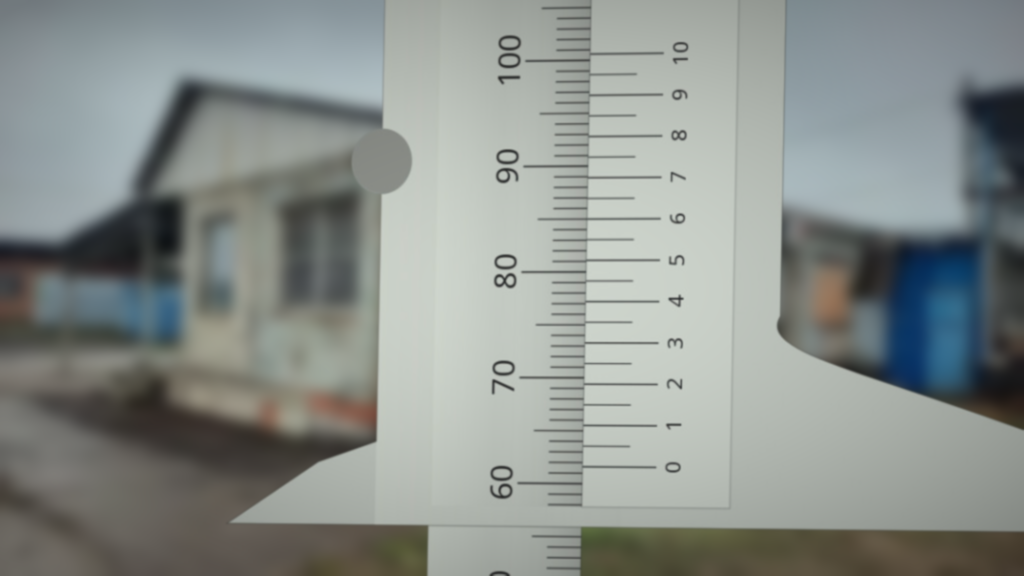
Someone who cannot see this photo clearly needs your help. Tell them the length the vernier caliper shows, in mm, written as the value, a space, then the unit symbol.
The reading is 61.6 mm
